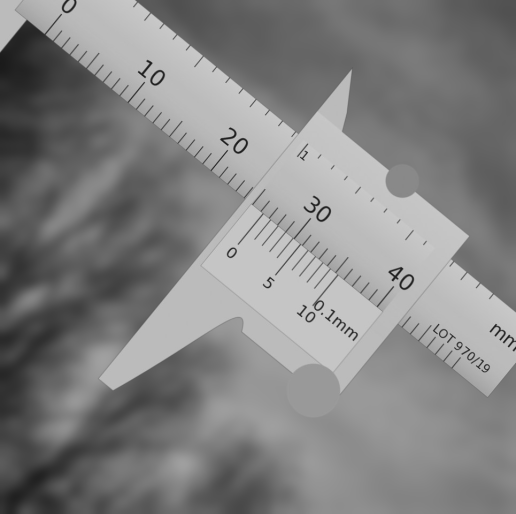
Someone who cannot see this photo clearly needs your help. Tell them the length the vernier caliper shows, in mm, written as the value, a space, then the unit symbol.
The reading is 26.3 mm
